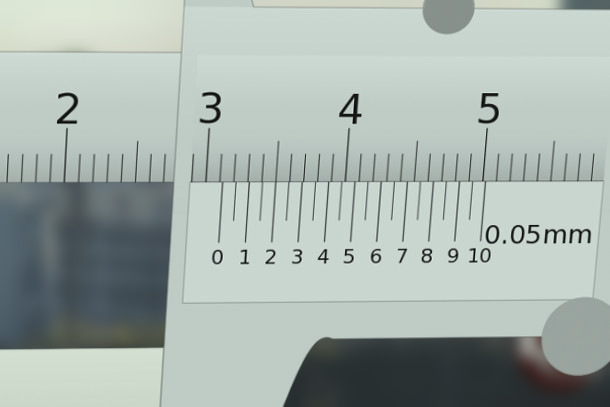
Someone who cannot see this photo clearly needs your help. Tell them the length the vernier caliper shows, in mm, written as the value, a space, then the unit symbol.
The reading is 31.2 mm
